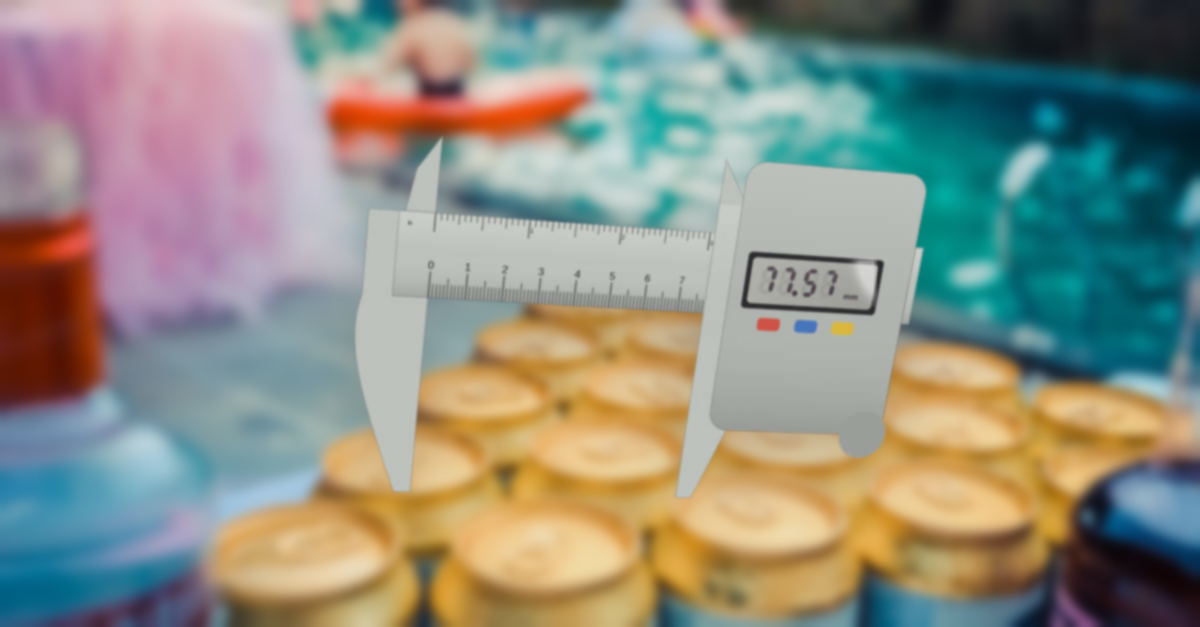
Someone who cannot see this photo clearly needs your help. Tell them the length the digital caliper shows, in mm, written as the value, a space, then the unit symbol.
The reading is 77.57 mm
